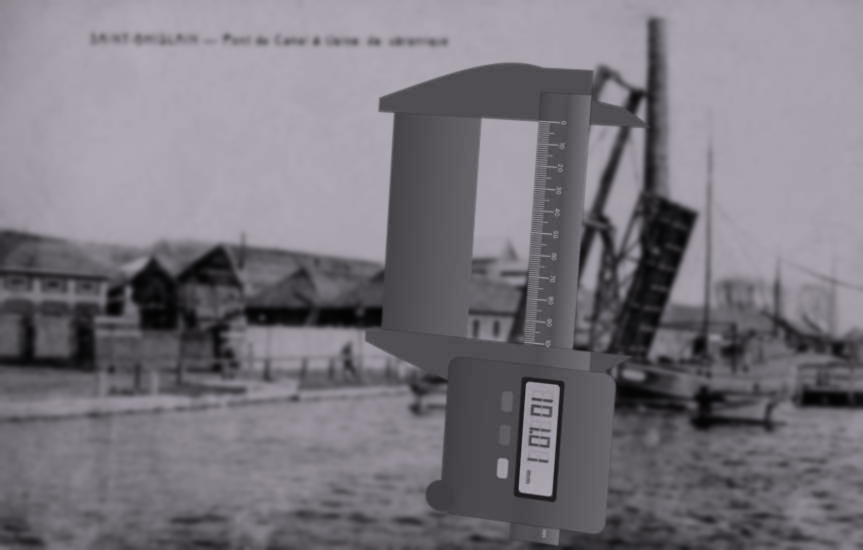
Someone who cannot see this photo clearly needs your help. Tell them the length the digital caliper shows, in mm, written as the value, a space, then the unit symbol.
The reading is 101.01 mm
